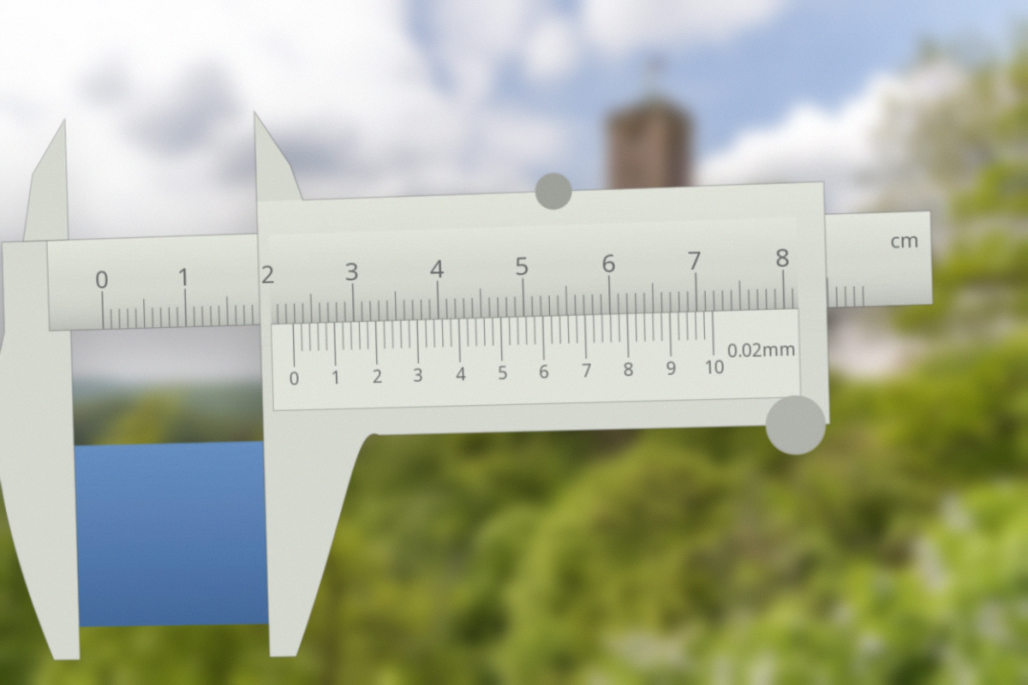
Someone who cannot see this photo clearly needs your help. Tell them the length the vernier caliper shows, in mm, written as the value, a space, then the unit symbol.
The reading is 22.8 mm
